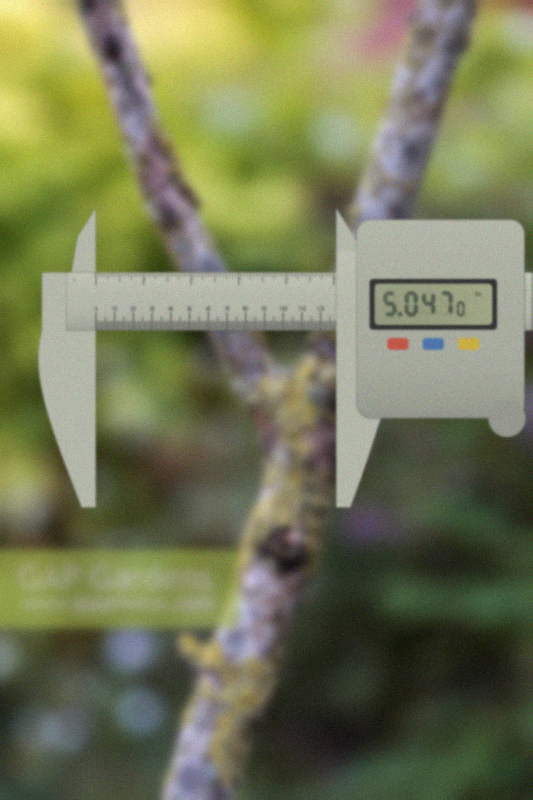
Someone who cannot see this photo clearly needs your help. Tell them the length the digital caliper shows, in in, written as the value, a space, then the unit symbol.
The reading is 5.0470 in
